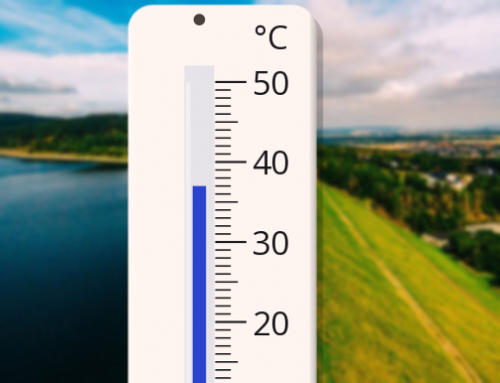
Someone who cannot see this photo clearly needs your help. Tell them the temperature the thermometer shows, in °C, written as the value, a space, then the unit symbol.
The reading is 37 °C
